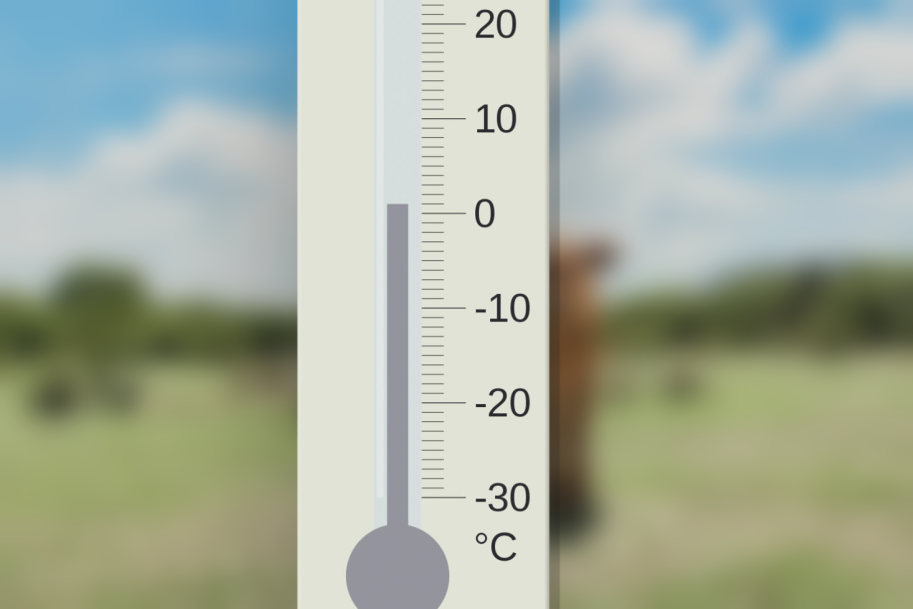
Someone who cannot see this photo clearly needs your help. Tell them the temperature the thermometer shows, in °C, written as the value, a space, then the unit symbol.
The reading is 1 °C
